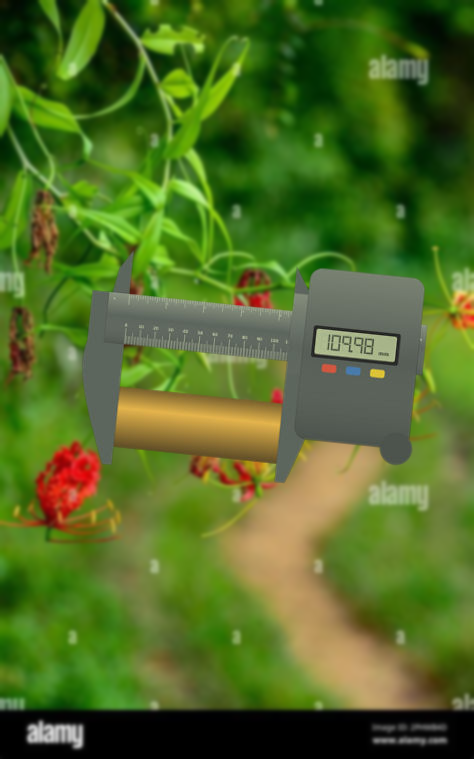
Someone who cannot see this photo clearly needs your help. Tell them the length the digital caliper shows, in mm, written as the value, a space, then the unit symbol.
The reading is 109.98 mm
